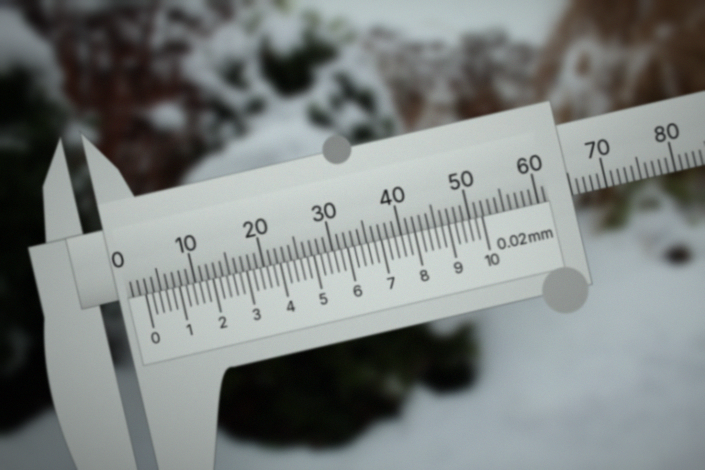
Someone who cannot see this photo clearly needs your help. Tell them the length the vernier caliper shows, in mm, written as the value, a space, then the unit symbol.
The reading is 2.8 mm
